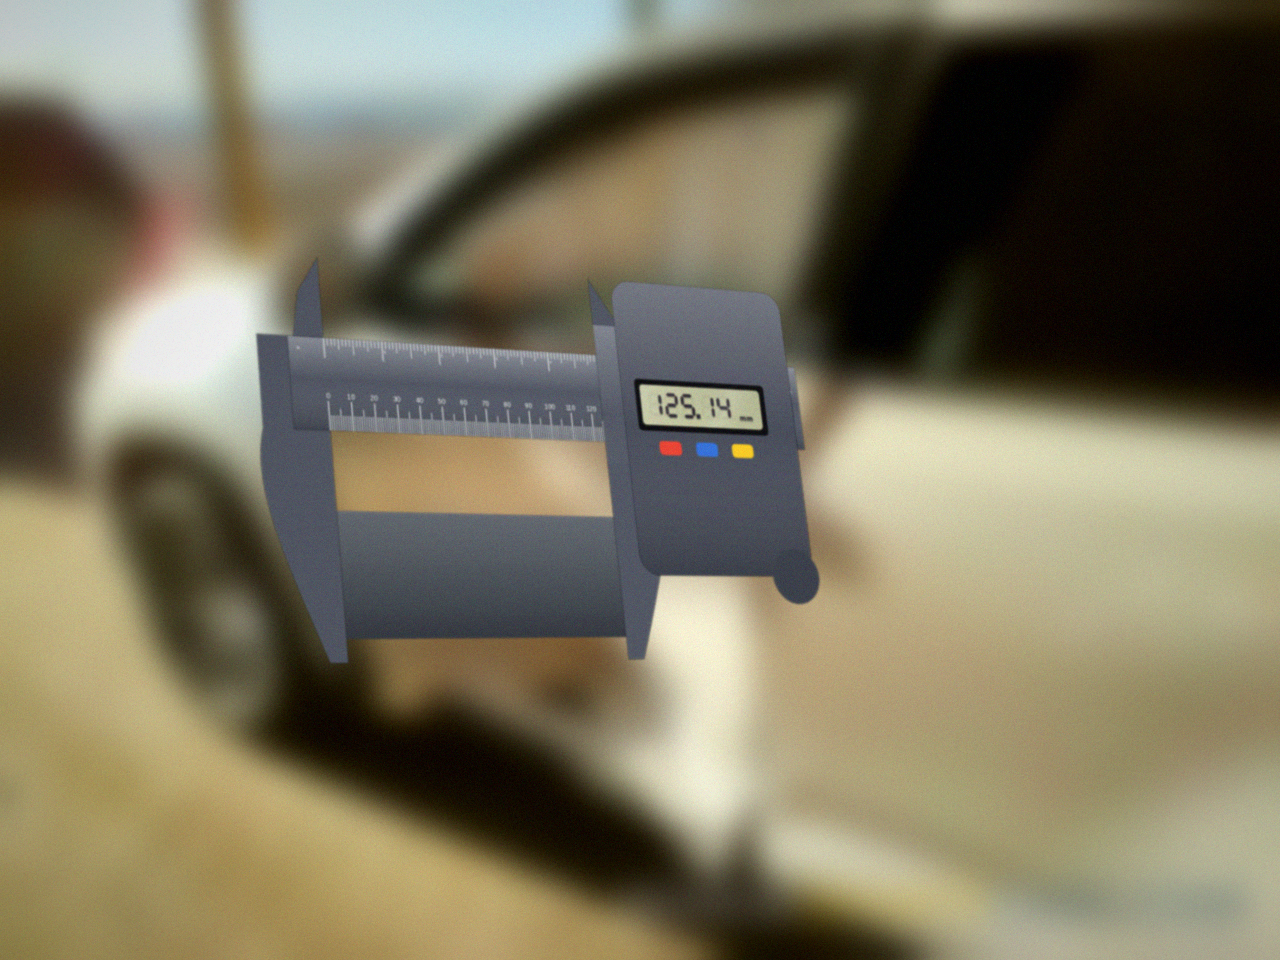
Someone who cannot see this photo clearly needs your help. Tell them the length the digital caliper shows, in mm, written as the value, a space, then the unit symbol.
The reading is 125.14 mm
